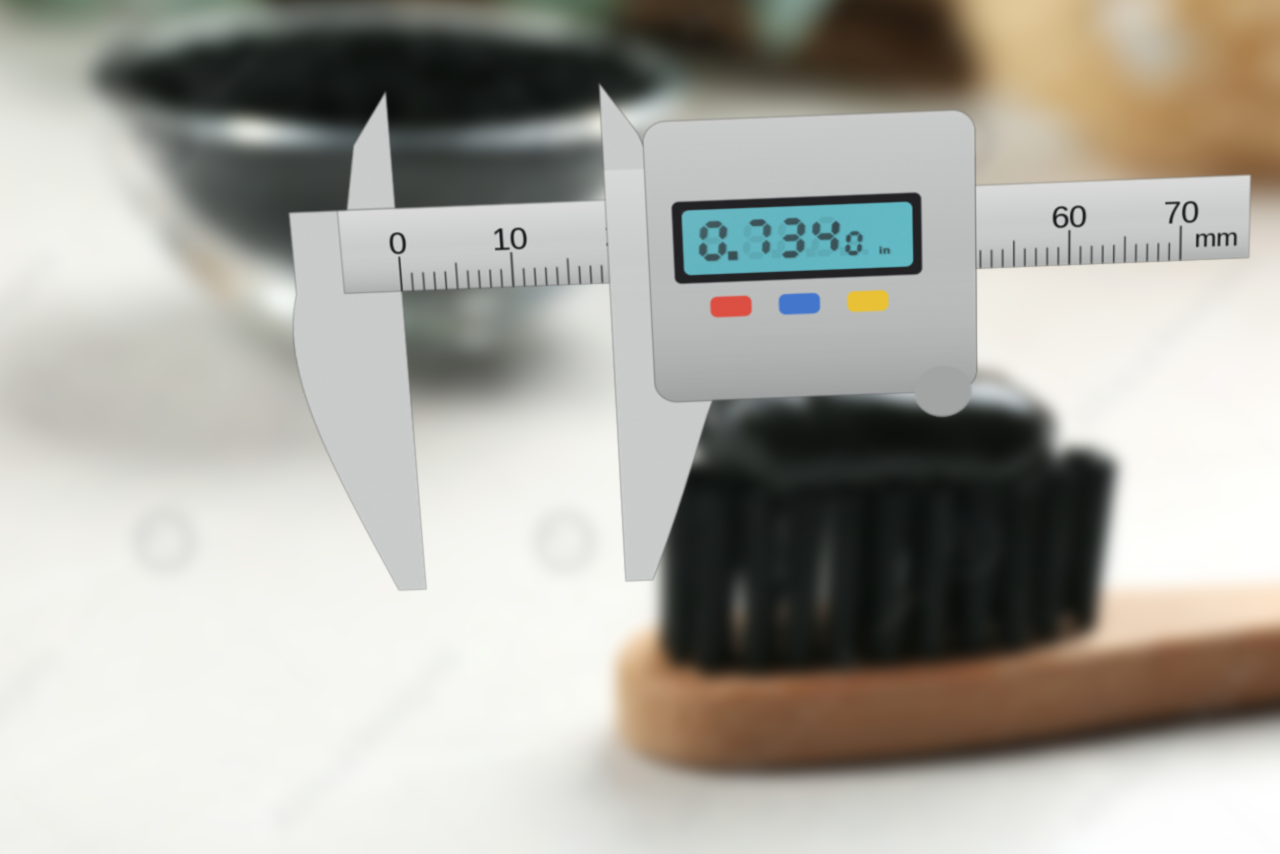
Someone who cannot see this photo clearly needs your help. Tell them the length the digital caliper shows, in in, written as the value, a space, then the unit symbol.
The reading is 0.7340 in
